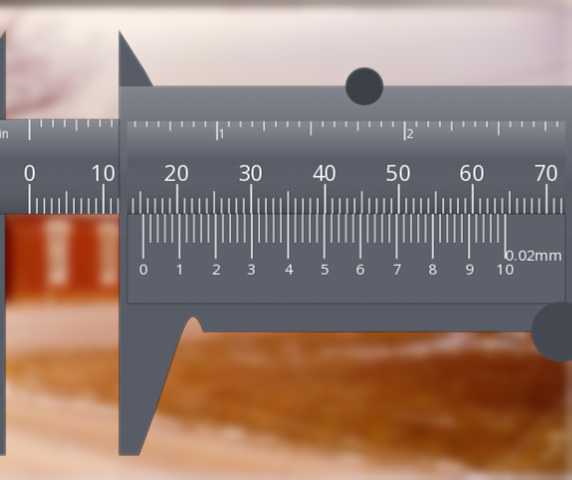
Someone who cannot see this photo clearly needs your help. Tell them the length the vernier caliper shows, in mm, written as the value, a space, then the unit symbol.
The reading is 15.4 mm
